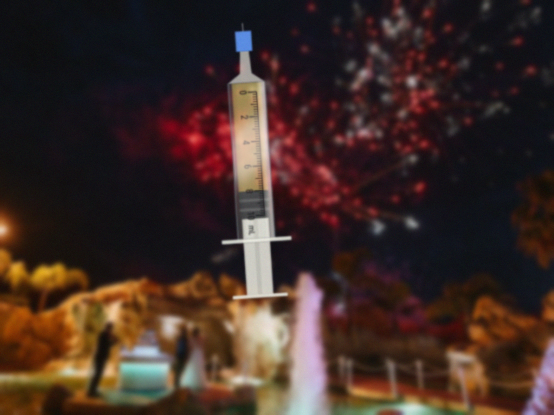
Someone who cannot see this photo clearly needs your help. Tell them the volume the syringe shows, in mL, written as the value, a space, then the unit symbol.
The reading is 8 mL
